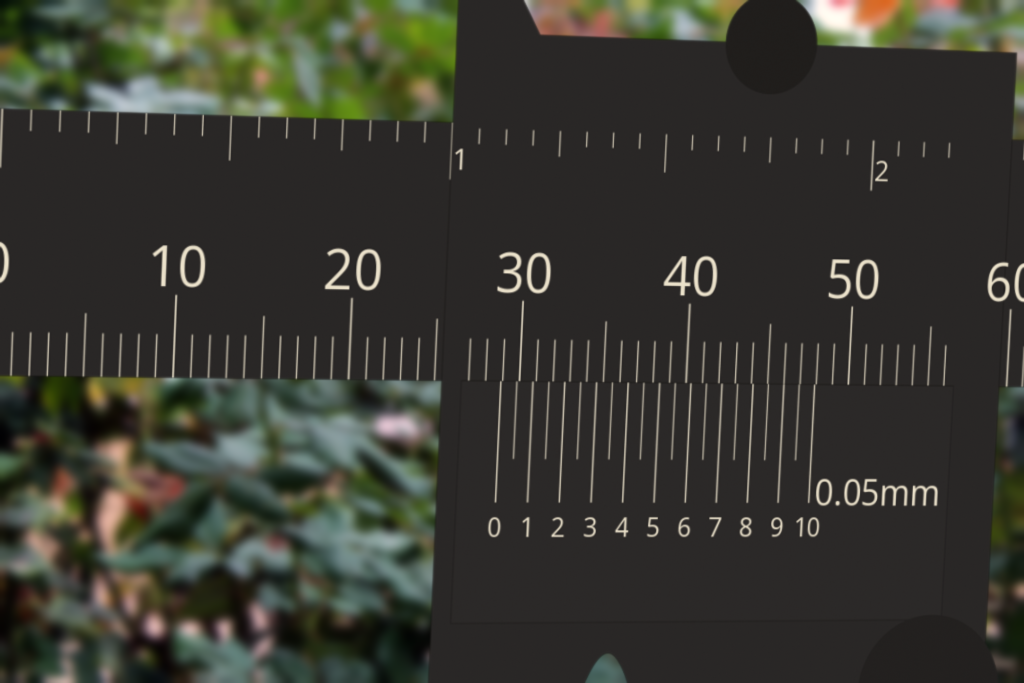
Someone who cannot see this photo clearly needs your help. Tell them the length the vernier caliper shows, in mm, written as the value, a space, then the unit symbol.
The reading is 28.9 mm
